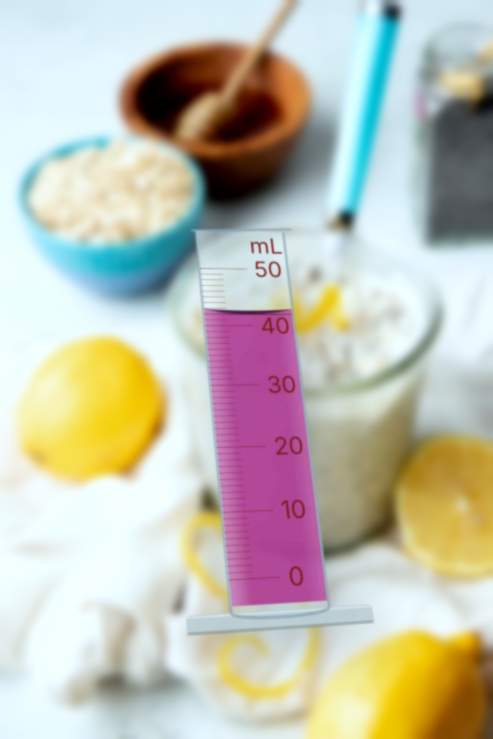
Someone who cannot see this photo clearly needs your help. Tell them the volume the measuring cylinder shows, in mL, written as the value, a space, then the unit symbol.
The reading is 42 mL
